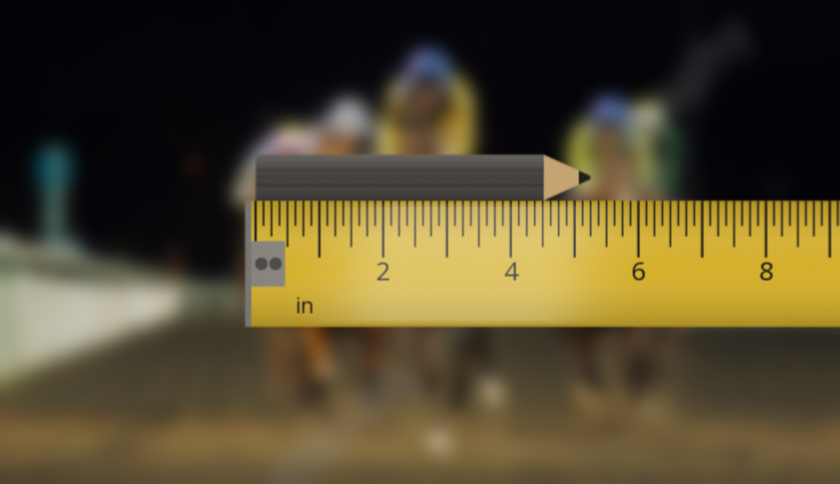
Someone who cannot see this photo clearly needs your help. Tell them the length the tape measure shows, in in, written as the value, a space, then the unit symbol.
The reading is 5.25 in
